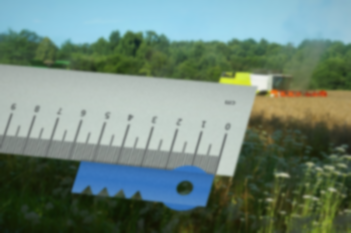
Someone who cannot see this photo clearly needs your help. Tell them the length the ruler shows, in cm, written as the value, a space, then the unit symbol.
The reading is 5.5 cm
